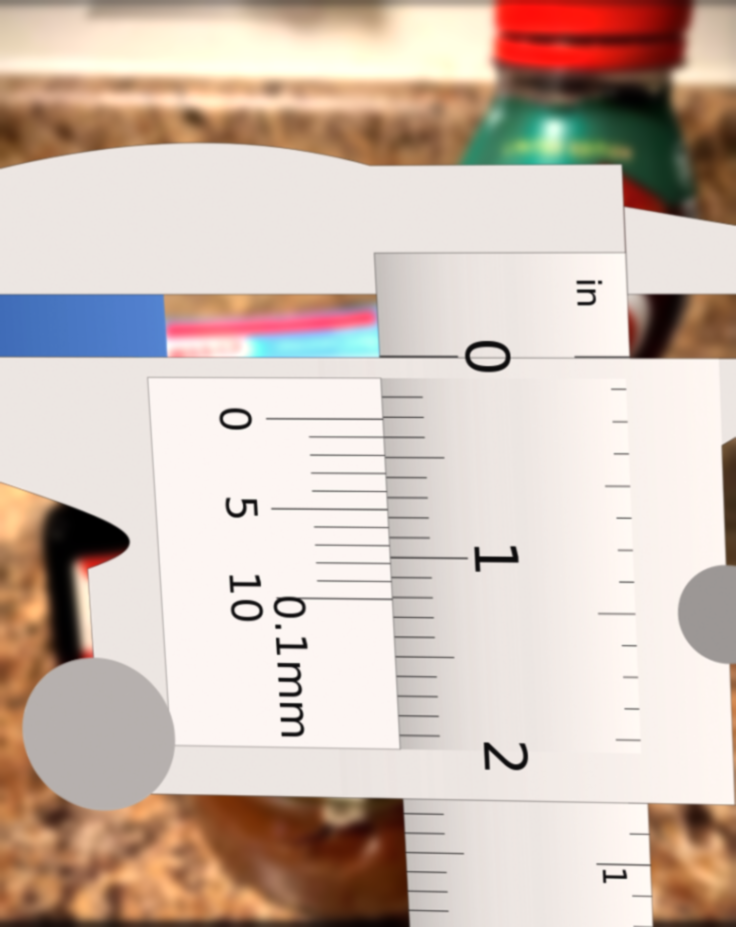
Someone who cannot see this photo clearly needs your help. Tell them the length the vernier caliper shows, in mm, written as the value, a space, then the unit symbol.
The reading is 3.1 mm
